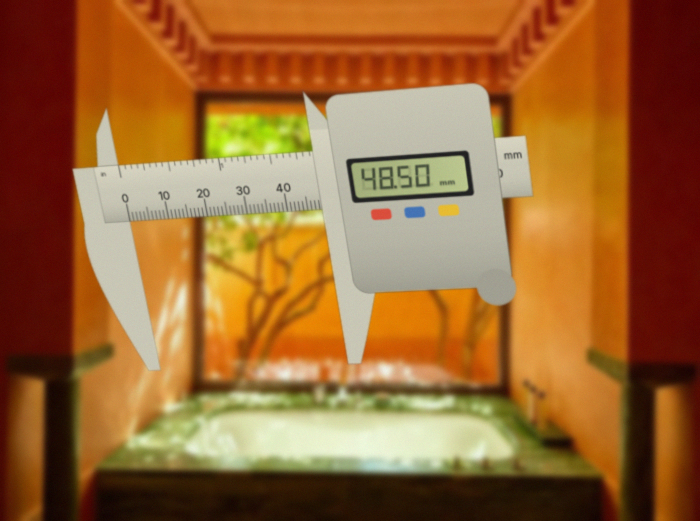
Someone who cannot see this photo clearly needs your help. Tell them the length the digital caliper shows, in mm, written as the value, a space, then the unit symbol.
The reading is 48.50 mm
